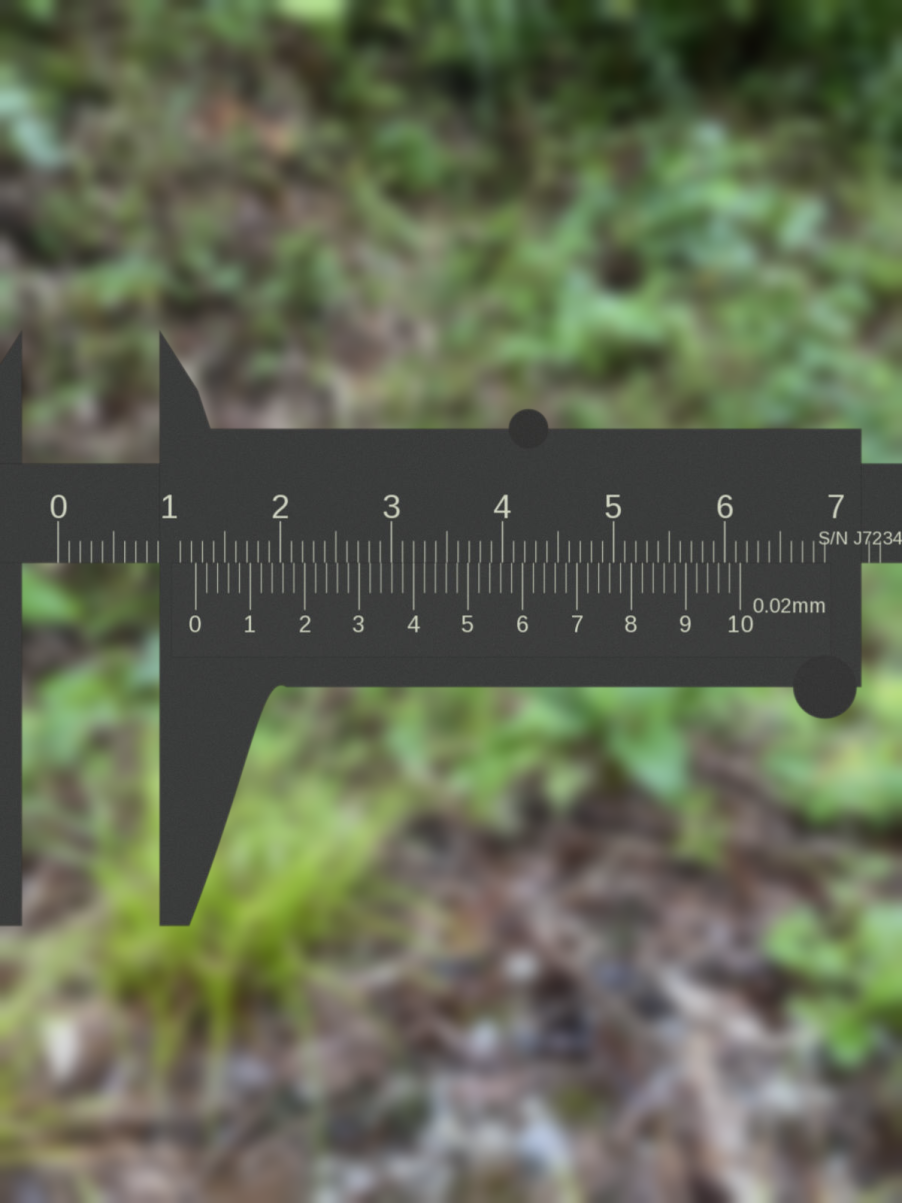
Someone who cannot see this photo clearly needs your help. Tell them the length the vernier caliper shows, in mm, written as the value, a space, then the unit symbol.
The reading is 12.4 mm
